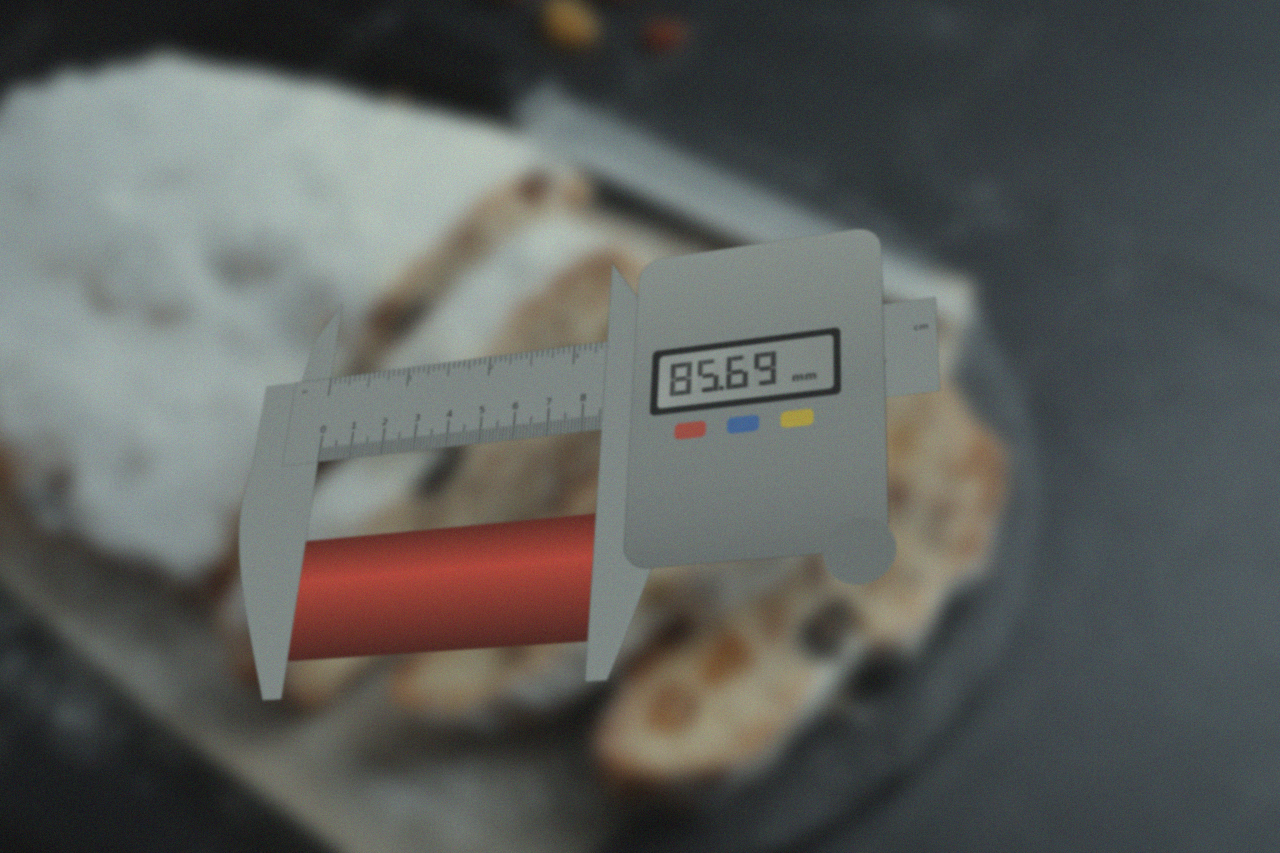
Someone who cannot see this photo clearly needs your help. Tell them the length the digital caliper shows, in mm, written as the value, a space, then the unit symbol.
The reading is 85.69 mm
